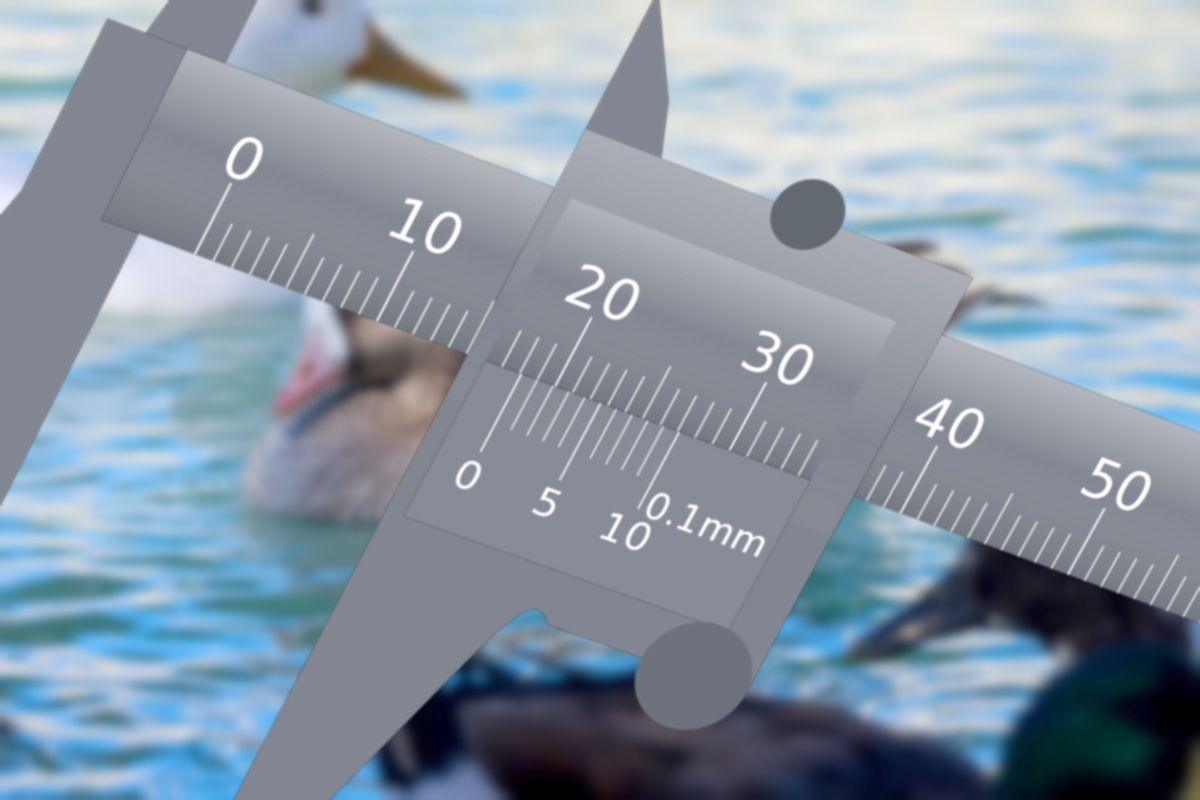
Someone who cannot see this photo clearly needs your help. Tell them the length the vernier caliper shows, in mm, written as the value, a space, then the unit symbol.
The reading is 18.1 mm
